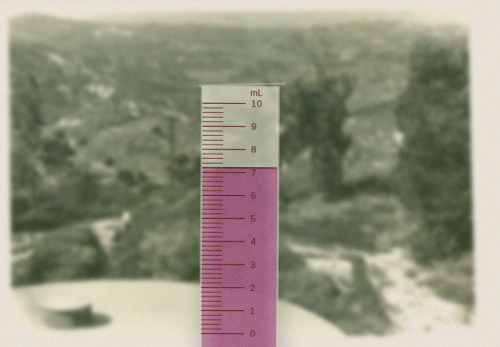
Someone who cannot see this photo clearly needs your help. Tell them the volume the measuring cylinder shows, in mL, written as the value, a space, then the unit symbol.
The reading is 7.2 mL
